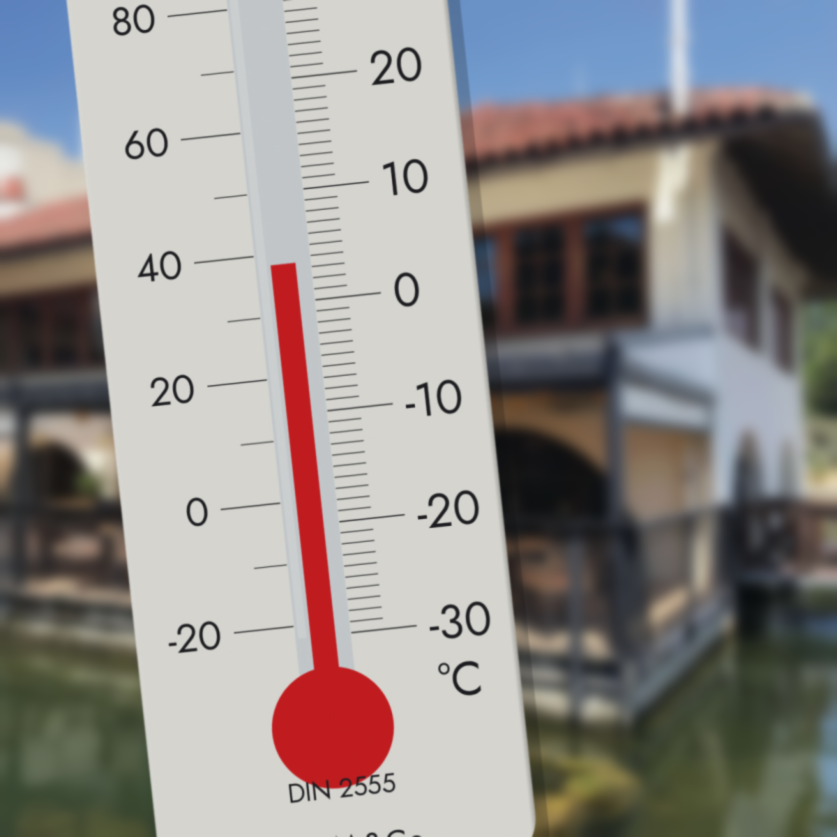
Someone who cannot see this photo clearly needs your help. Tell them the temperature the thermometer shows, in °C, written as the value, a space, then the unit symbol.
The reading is 3.5 °C
